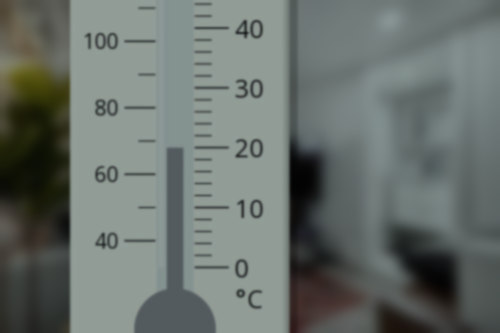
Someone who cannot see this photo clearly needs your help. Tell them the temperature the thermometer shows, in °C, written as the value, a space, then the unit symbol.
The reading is 20 °C
